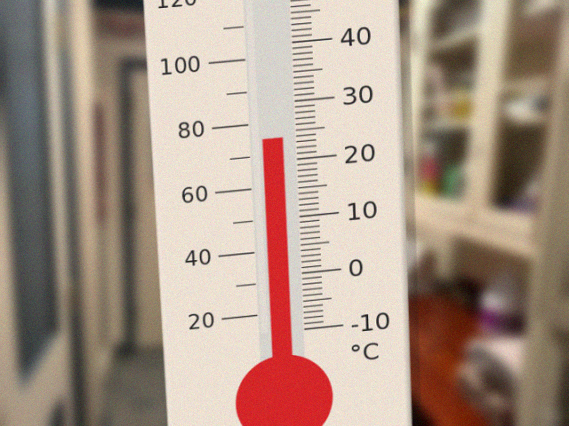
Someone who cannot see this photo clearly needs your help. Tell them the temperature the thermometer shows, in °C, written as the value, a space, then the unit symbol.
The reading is 24 °C
